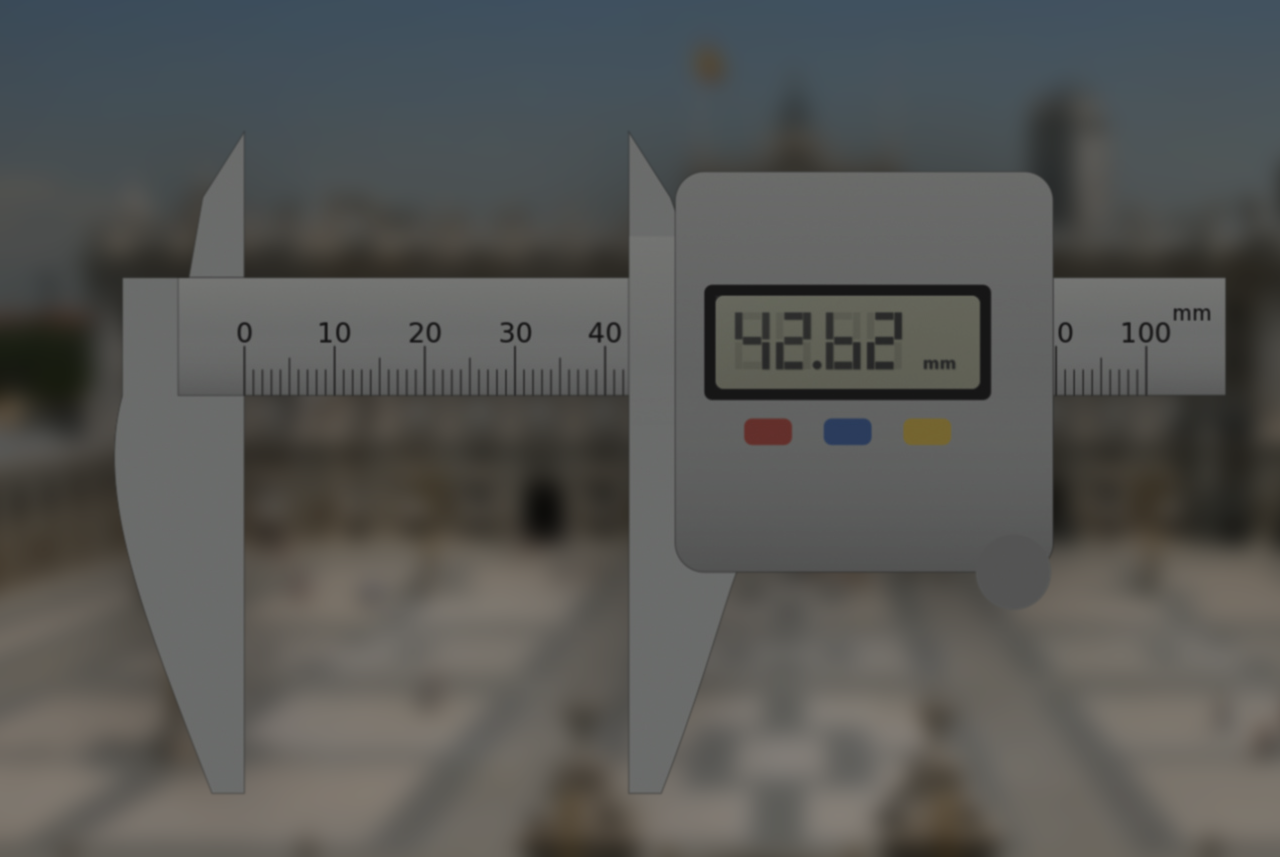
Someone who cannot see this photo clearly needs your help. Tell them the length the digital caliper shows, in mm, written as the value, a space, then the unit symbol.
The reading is 42.62 mm
